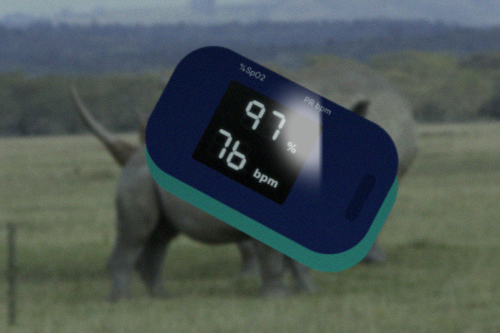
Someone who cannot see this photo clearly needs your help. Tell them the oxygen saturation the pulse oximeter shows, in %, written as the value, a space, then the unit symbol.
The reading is 97 %
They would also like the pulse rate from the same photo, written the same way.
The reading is 76 bpm
